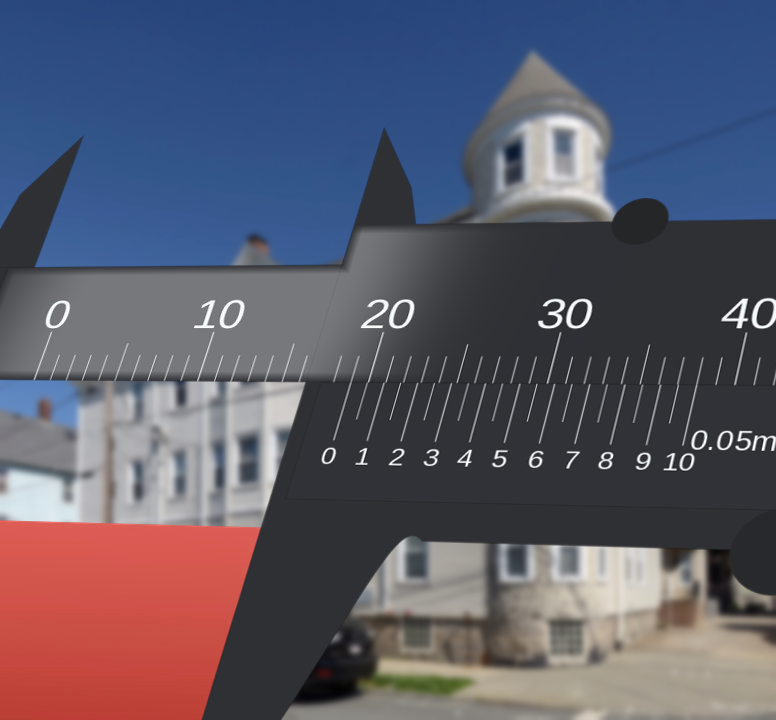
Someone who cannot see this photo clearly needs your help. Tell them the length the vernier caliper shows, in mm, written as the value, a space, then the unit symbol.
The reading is 19.0 mm
